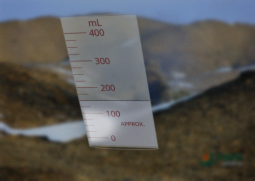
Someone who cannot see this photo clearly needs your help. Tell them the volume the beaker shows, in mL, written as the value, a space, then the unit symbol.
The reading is 150 mL
